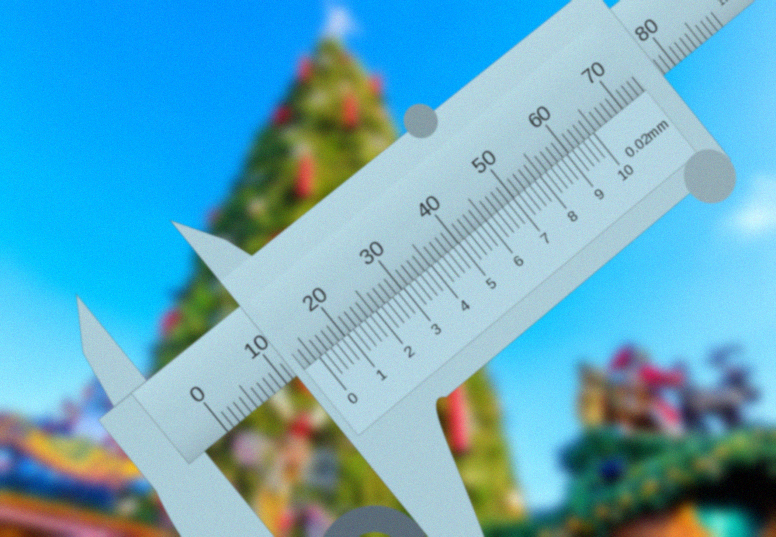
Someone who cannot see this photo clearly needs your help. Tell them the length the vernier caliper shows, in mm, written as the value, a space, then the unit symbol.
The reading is 15.6 mm
